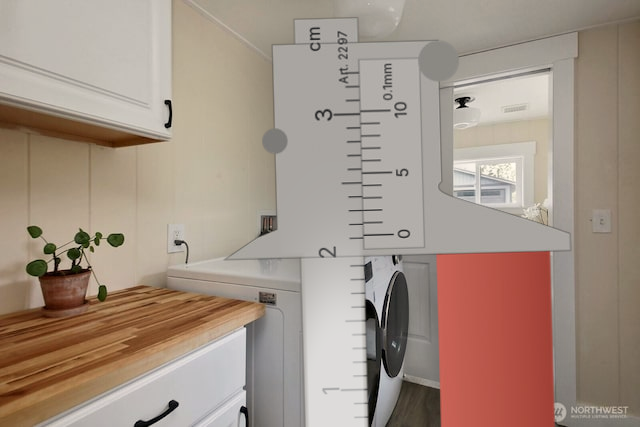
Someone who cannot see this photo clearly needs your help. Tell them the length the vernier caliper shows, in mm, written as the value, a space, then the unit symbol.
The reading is 21.2 mm
